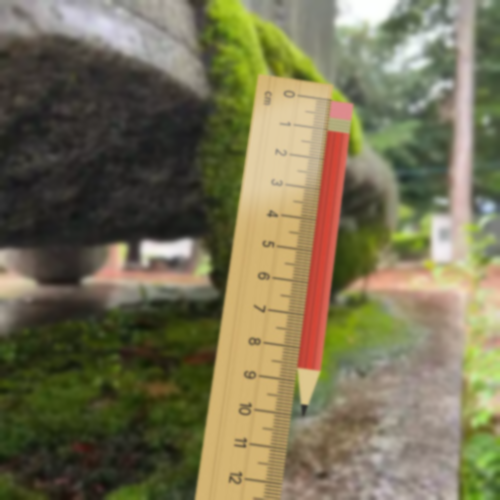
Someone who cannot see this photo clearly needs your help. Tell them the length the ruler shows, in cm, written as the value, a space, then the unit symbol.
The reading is 10 cm
